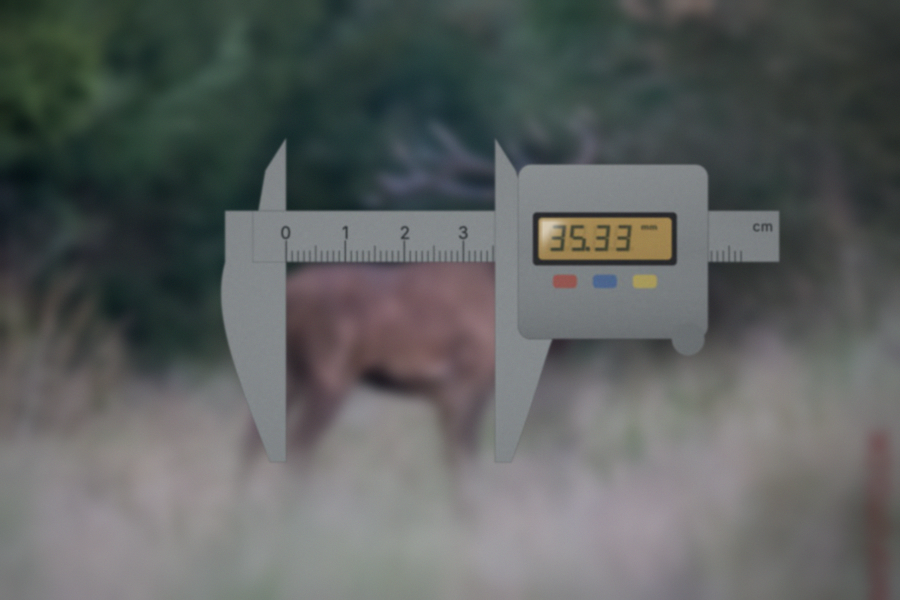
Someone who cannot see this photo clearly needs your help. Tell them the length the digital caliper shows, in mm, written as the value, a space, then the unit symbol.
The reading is 35.33 mm
